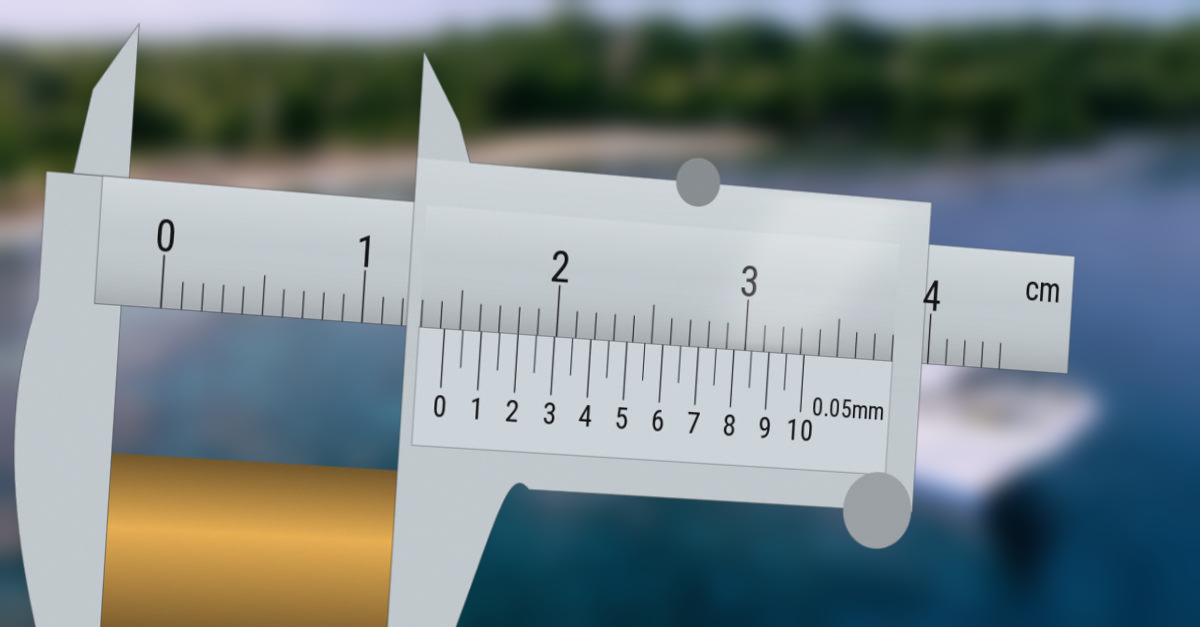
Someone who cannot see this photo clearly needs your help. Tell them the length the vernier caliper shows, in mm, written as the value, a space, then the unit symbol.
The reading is 14.2 mm
